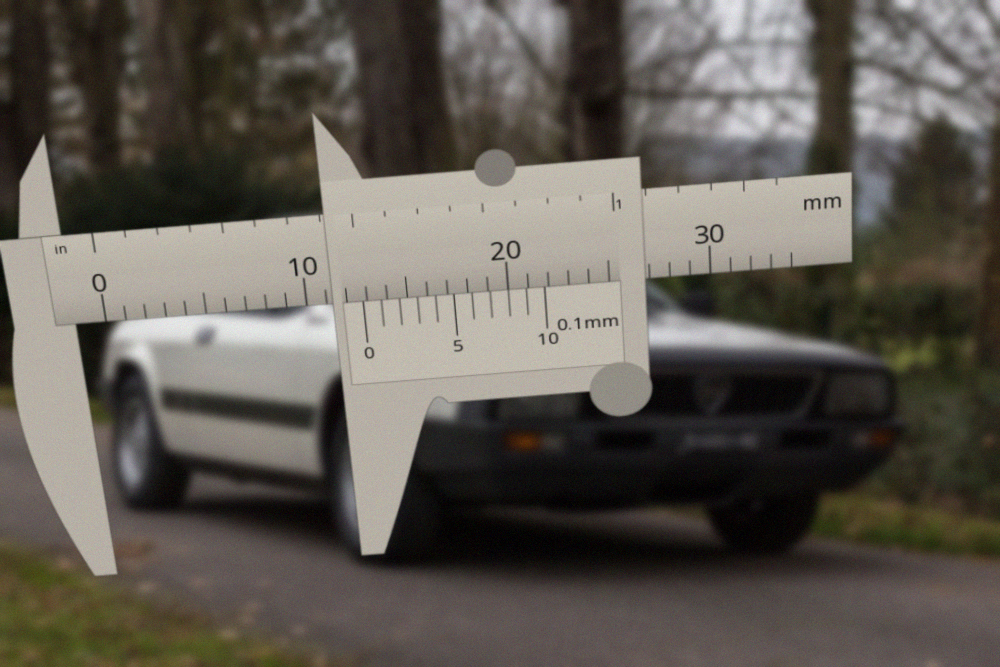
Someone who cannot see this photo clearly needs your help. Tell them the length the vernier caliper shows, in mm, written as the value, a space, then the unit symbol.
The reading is 12.8 mm
